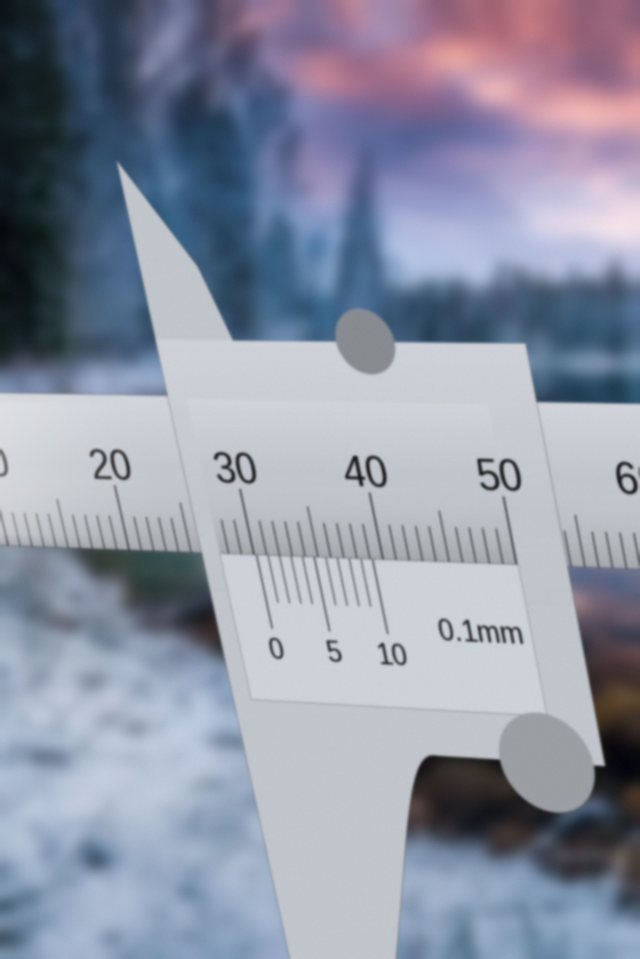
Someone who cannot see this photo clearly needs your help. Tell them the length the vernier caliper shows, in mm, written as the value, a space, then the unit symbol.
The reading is 30.2 mm
